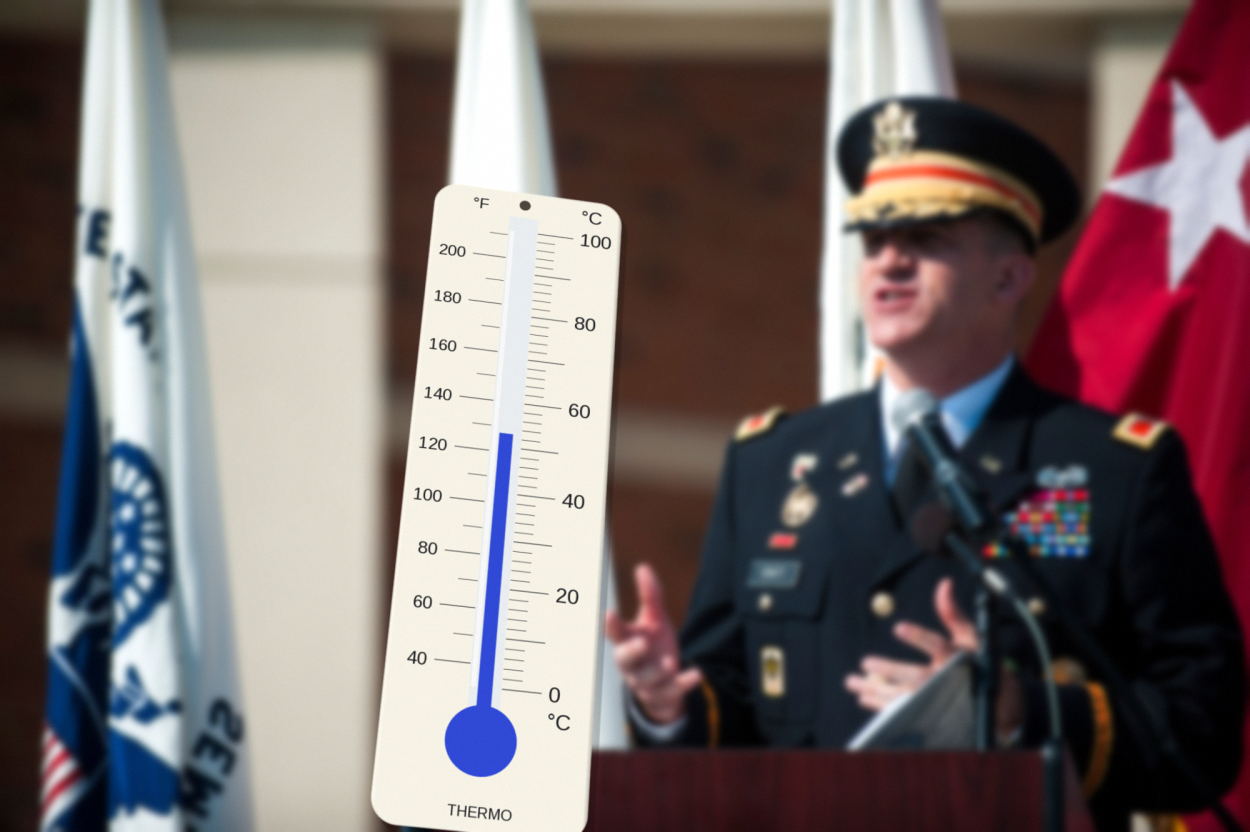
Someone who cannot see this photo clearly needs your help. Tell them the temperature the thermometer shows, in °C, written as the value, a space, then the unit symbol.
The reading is 53 °C
